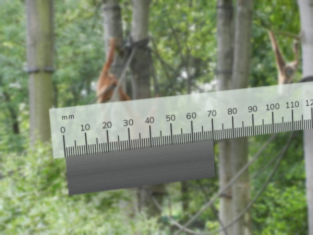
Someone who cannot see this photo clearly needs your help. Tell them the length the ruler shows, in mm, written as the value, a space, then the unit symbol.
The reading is 70 mm
